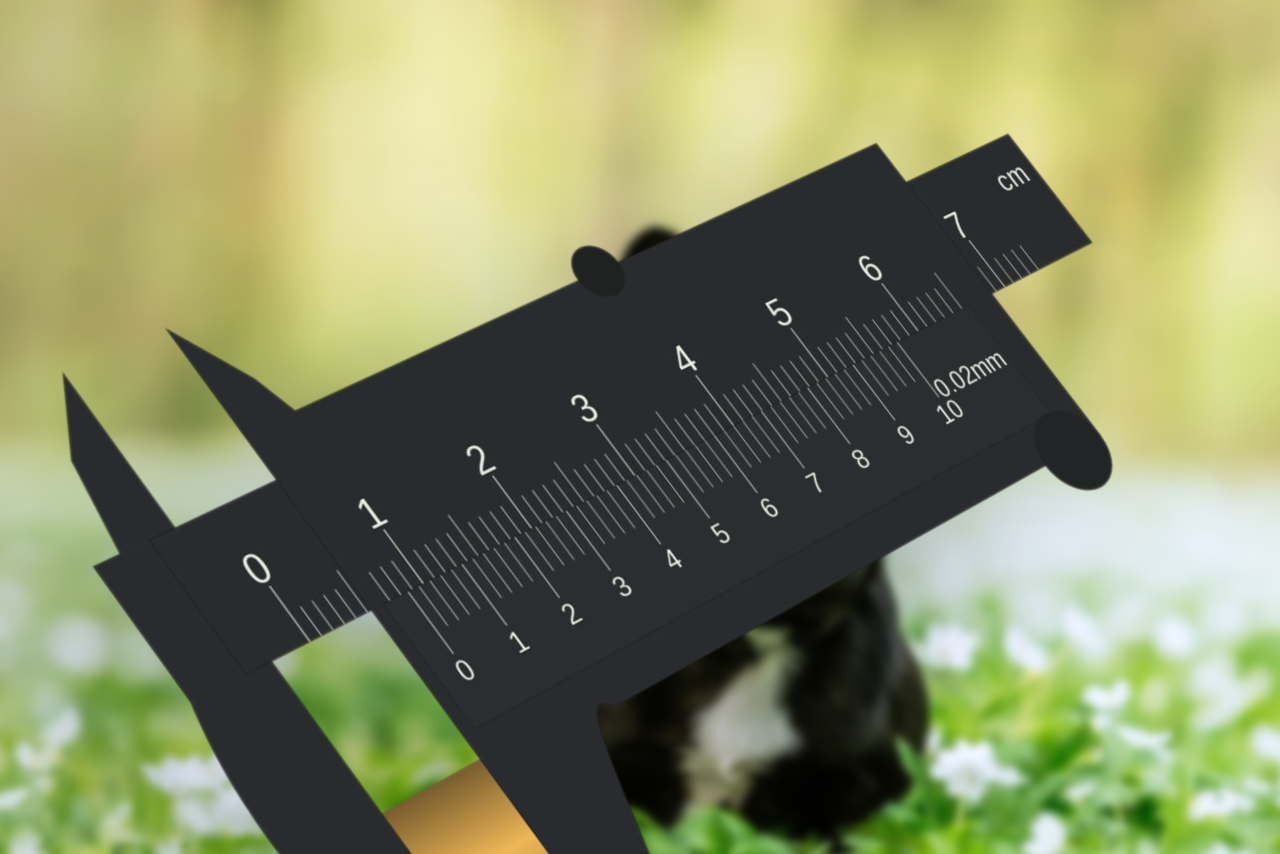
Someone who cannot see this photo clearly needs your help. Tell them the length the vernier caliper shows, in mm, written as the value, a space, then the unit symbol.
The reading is 8.6 mm
